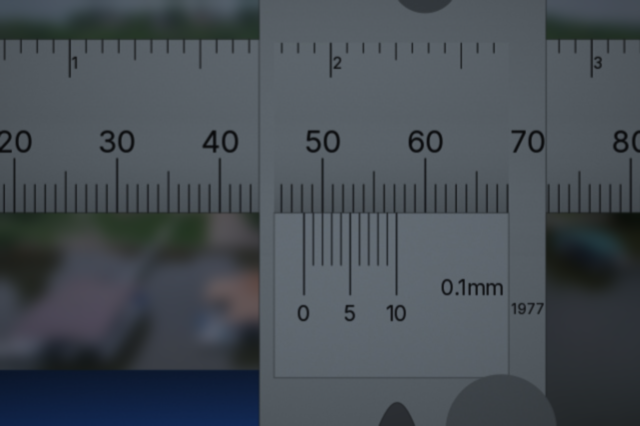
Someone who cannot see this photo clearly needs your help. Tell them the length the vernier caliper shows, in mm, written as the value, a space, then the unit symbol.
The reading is 48.2 mm
